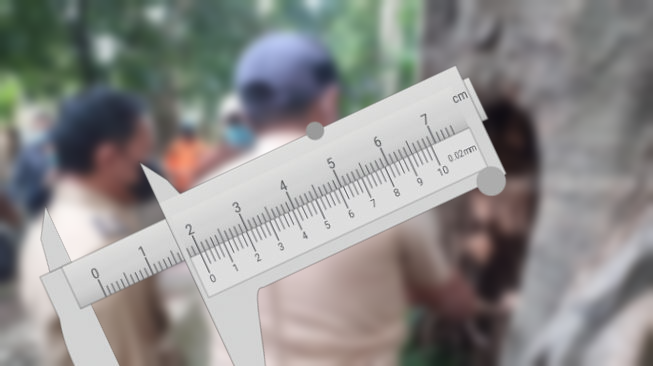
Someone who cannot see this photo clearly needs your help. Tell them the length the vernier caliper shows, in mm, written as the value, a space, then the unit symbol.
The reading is 20.0 mm
